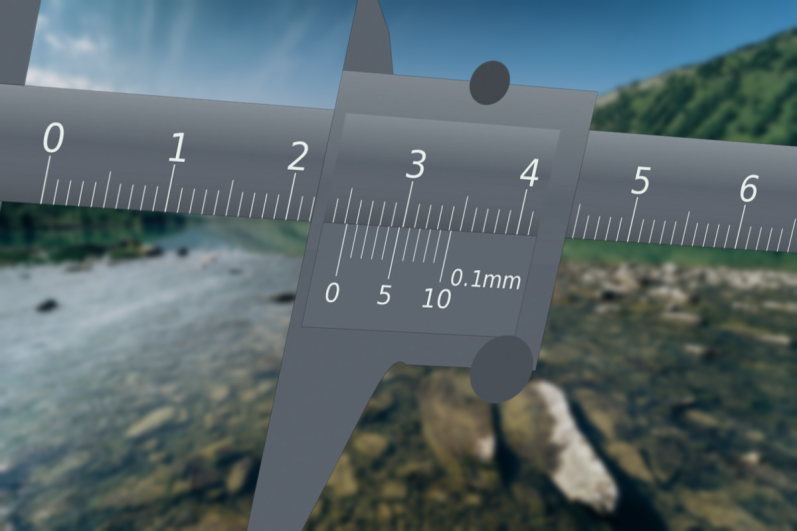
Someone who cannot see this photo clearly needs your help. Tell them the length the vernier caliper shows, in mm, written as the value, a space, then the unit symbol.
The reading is 25.2 mm
